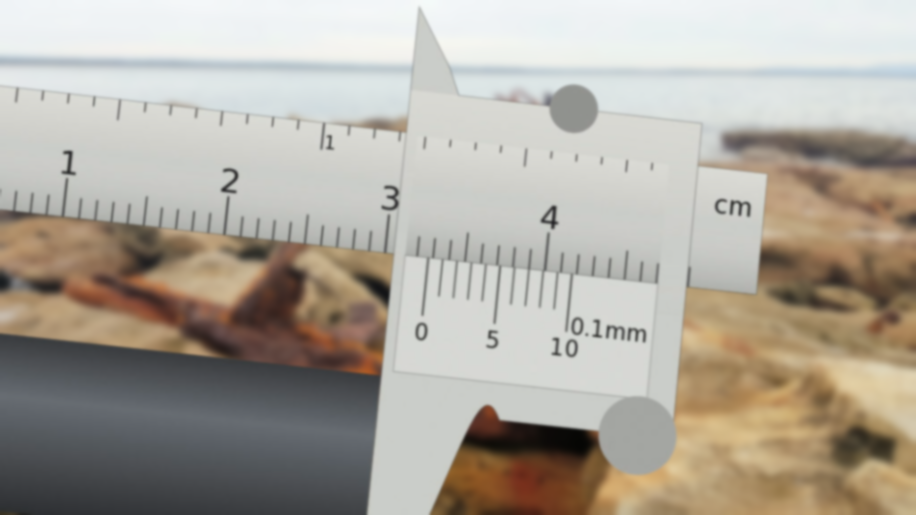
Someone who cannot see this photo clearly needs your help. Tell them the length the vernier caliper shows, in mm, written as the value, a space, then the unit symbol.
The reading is 32.7 mm
